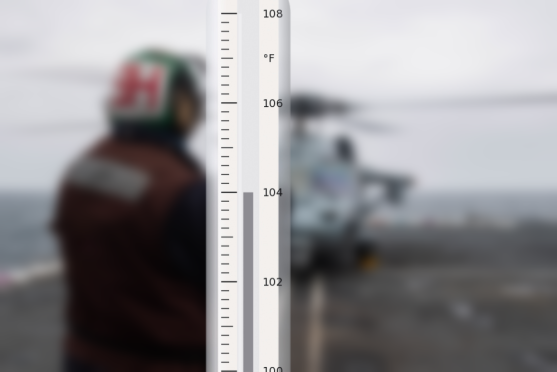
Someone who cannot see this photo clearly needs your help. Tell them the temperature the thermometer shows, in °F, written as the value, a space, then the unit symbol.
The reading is 104 °F
